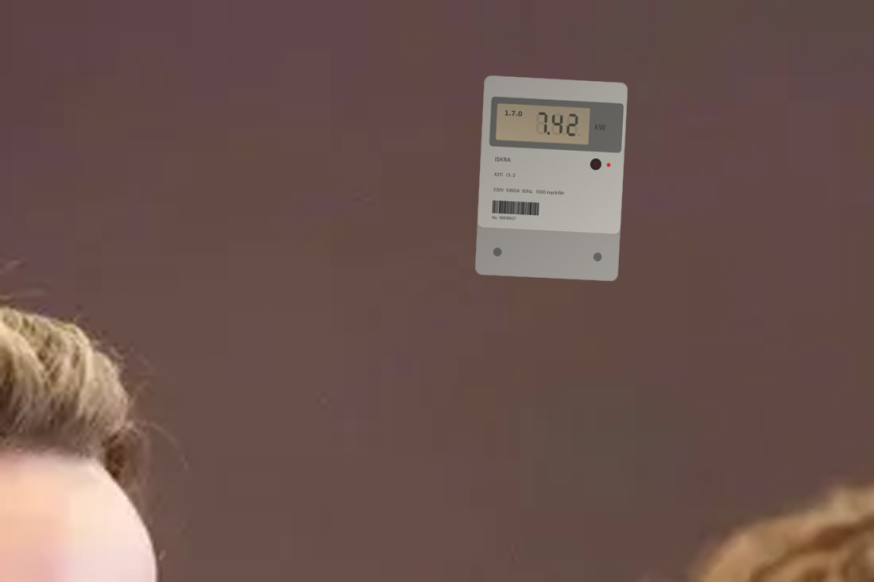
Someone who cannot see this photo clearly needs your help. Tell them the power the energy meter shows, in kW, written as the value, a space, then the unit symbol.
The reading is 7.42 kW
